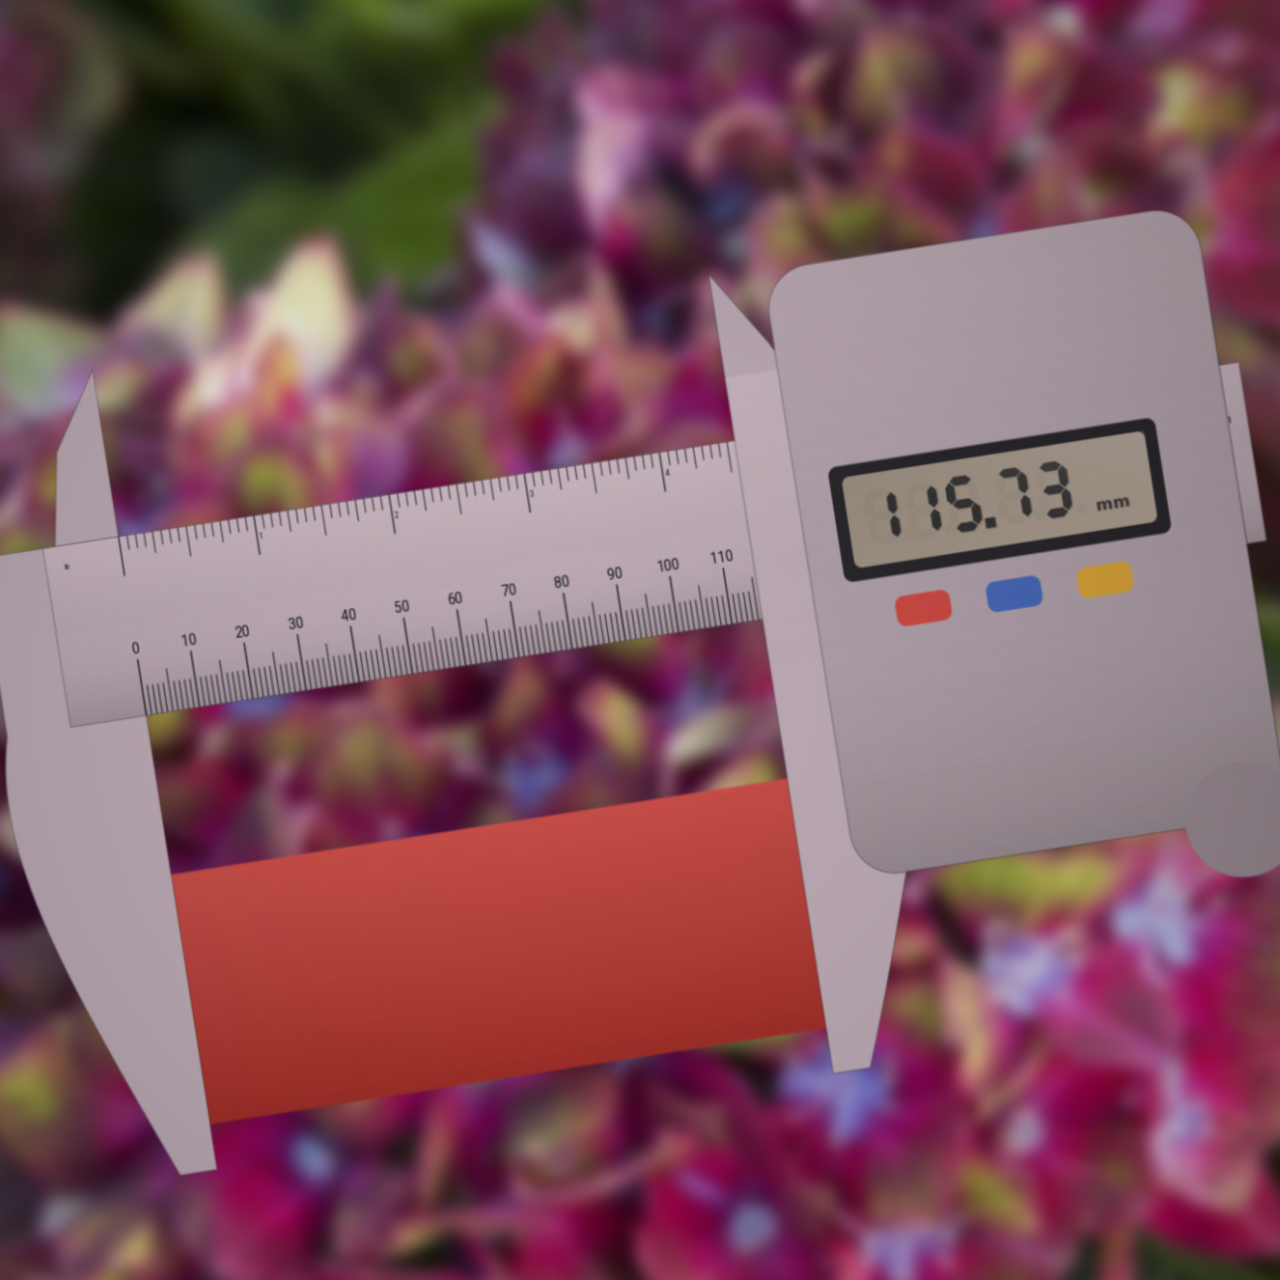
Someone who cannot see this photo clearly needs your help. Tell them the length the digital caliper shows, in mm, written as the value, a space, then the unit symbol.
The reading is 115.73 mm
